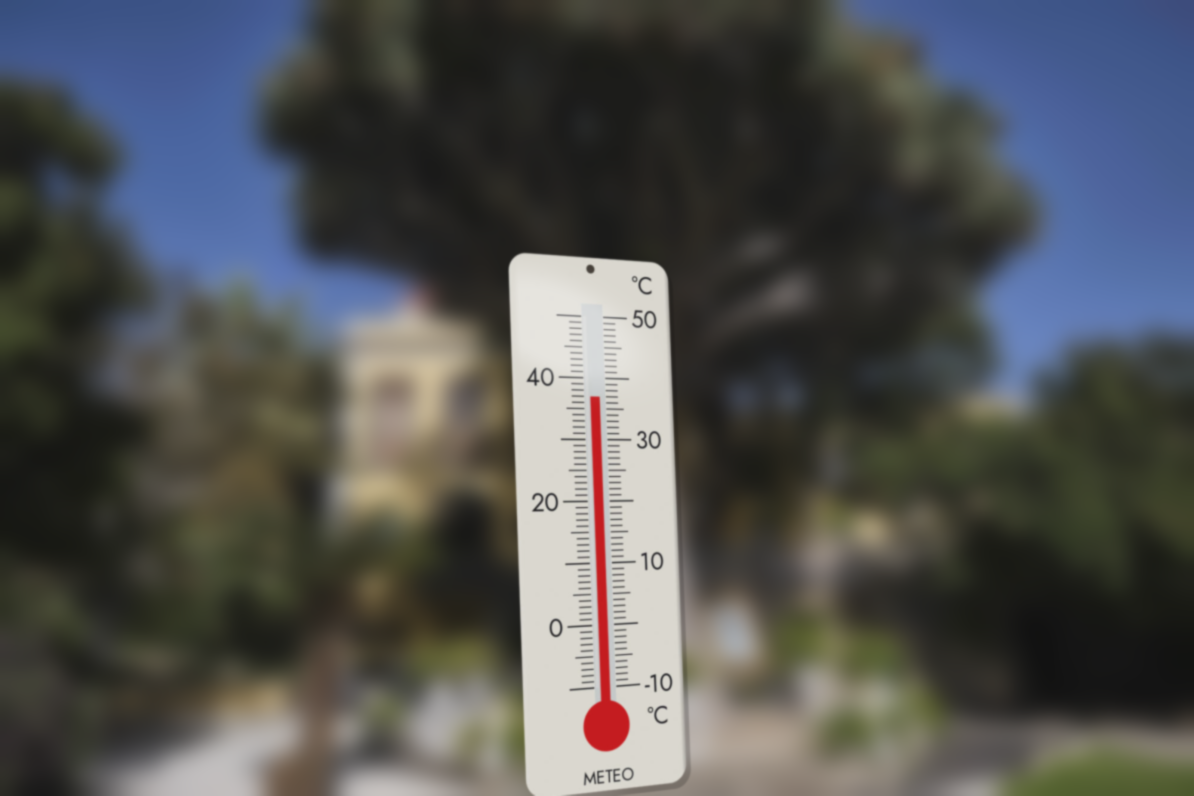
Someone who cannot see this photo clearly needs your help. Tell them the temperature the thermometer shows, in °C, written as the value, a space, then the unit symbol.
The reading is 37 °C
